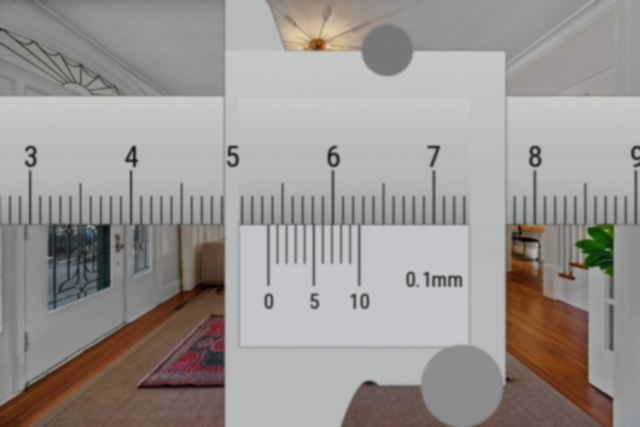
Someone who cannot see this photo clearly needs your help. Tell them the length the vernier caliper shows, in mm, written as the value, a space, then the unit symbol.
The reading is 53.6 mm
